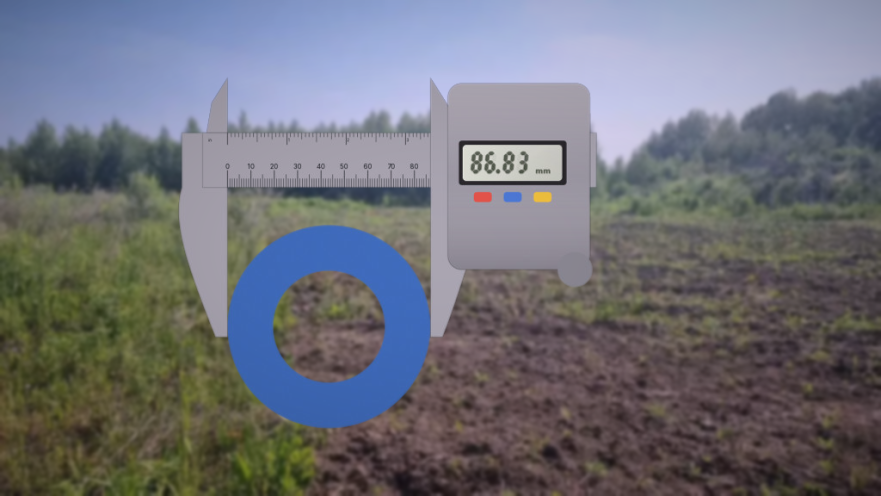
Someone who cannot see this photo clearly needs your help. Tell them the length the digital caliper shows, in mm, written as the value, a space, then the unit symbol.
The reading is 86.83 mm
